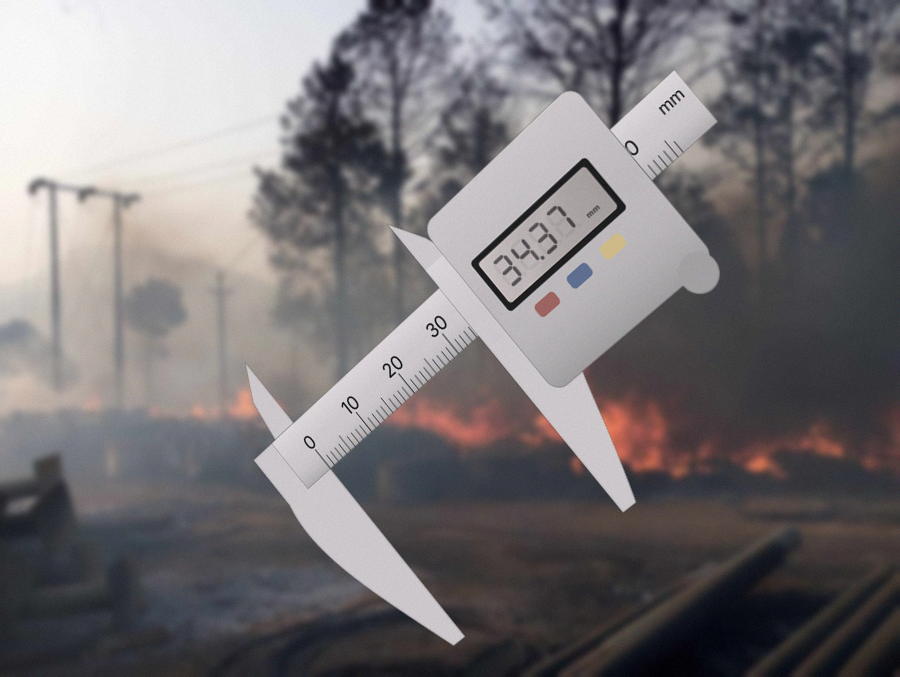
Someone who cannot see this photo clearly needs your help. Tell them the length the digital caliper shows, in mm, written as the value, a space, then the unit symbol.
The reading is 34.37 mm
